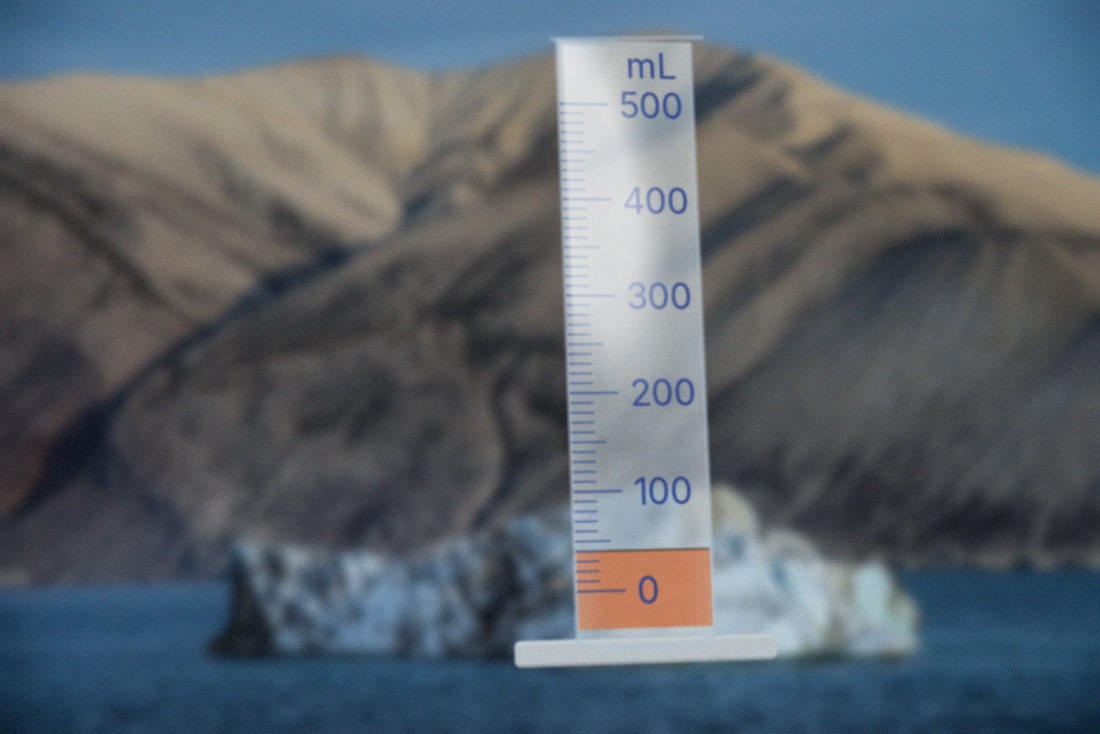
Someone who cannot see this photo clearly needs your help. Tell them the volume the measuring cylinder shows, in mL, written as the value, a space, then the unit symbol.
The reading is 40 mL
